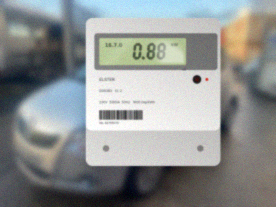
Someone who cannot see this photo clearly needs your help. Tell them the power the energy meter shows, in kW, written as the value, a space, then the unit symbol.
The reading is 0.88 kW
